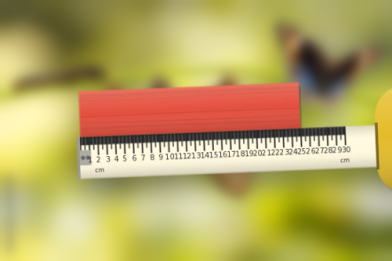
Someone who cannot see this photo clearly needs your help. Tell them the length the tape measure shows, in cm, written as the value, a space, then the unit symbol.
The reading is 25 cm
